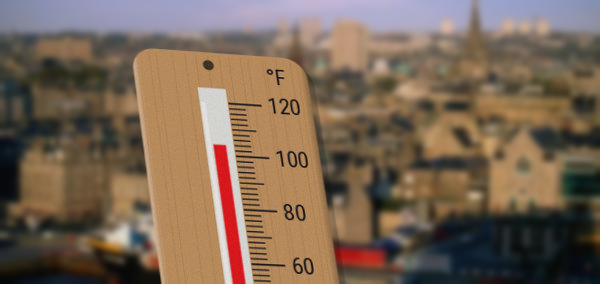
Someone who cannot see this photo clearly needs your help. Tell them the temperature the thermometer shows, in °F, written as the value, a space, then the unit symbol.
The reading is 104 °F
